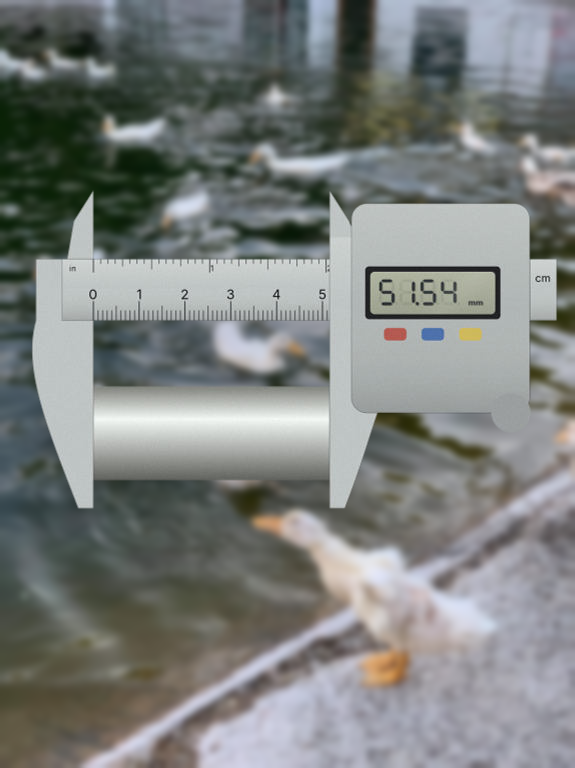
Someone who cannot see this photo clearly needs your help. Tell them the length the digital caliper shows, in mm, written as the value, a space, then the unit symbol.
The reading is 51.54 mm
